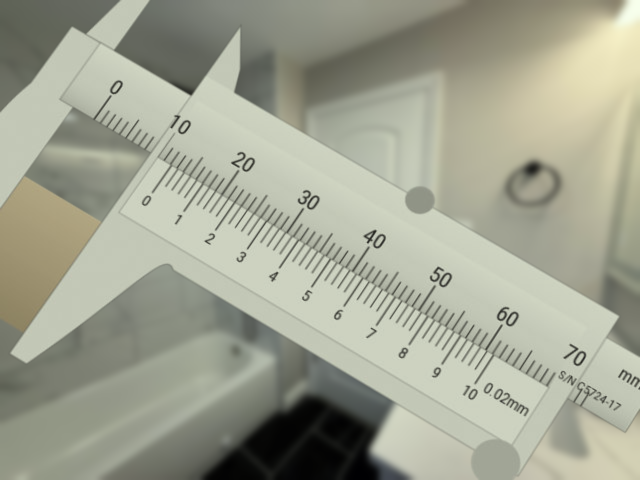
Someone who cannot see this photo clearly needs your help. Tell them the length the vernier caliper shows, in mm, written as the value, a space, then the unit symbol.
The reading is 12.2 mm
